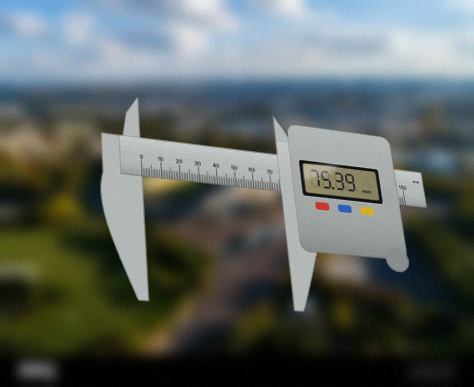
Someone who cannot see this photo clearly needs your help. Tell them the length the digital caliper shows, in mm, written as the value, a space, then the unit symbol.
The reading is 75.39 mm
